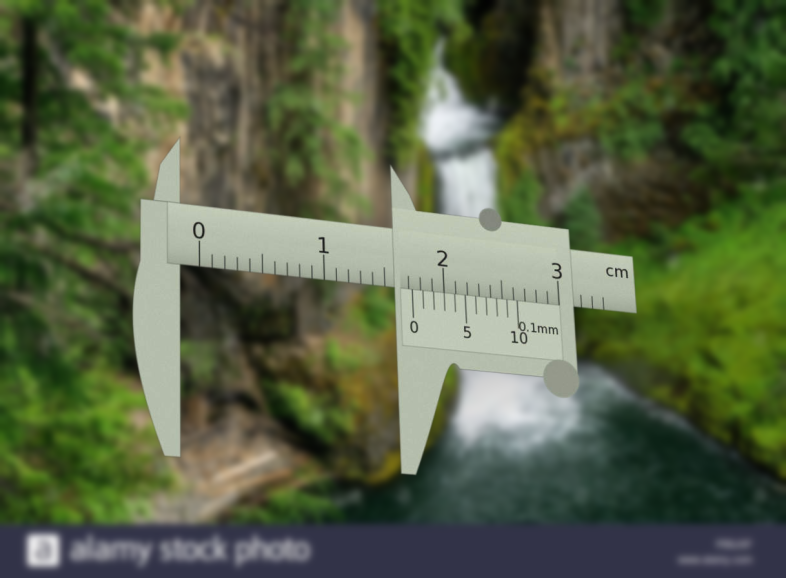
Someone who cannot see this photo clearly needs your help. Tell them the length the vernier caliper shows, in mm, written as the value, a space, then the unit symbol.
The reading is 17.3 mm
